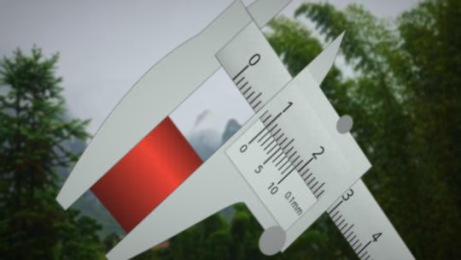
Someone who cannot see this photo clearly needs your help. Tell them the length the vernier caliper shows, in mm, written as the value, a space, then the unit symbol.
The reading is 10.0 mm
